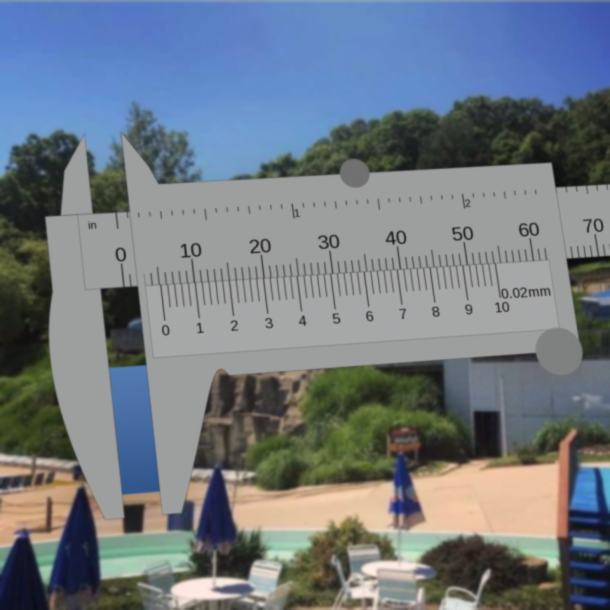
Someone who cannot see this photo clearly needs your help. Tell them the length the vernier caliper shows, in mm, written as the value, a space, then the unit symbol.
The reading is 5.2 mm
